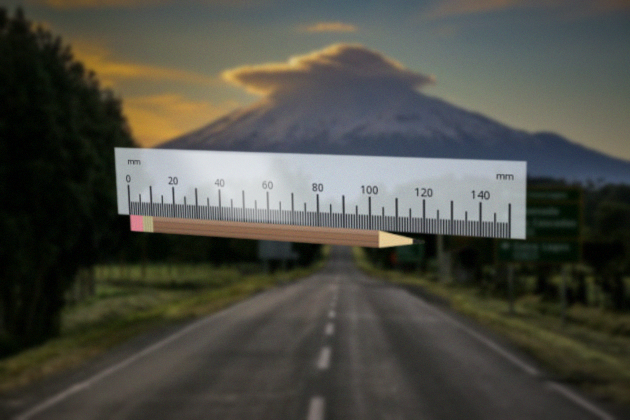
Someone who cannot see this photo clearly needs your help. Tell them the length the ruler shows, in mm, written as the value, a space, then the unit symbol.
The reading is 120 mm
